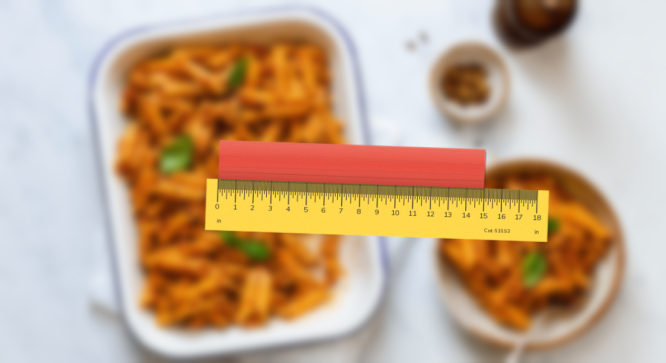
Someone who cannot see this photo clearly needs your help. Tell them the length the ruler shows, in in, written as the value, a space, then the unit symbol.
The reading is 15 in
